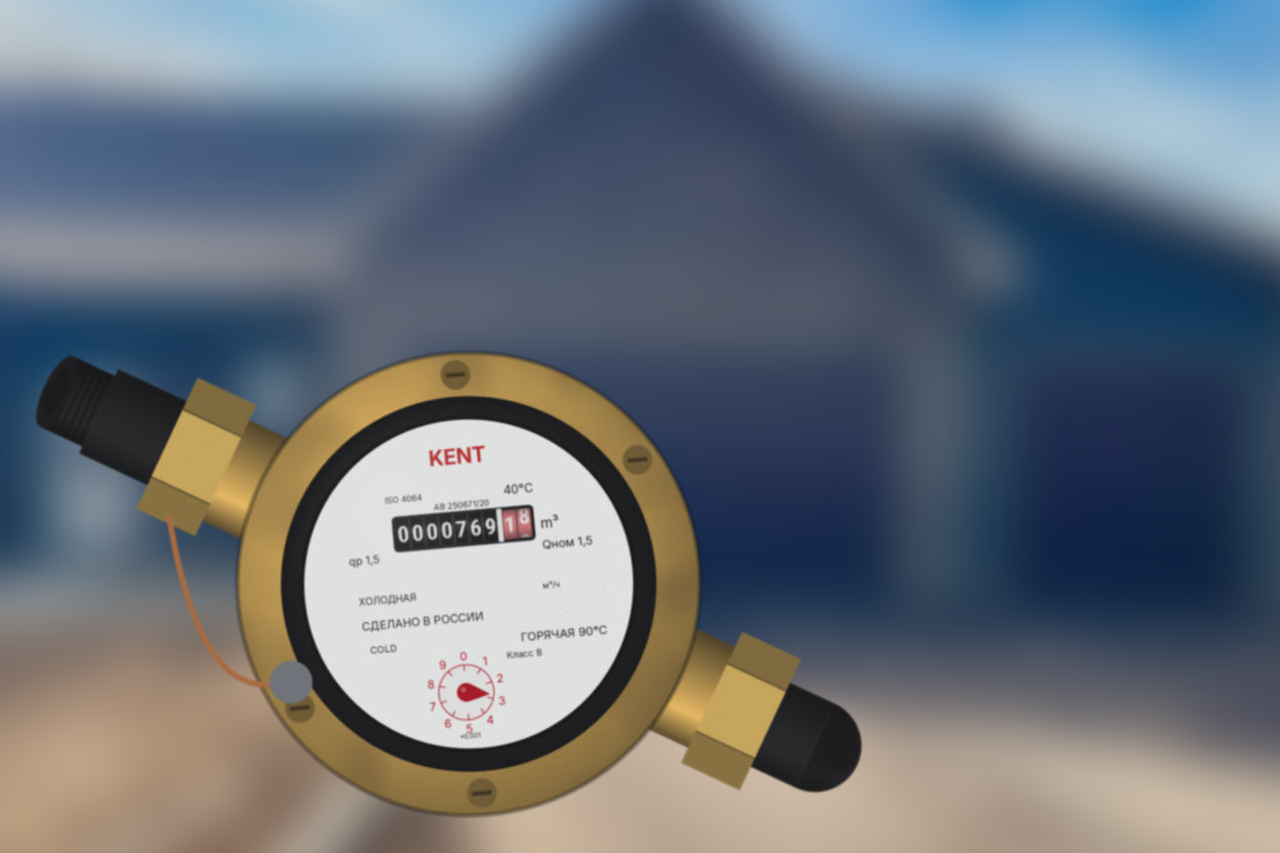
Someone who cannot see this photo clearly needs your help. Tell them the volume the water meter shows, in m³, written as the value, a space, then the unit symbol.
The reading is 769.182 m³
